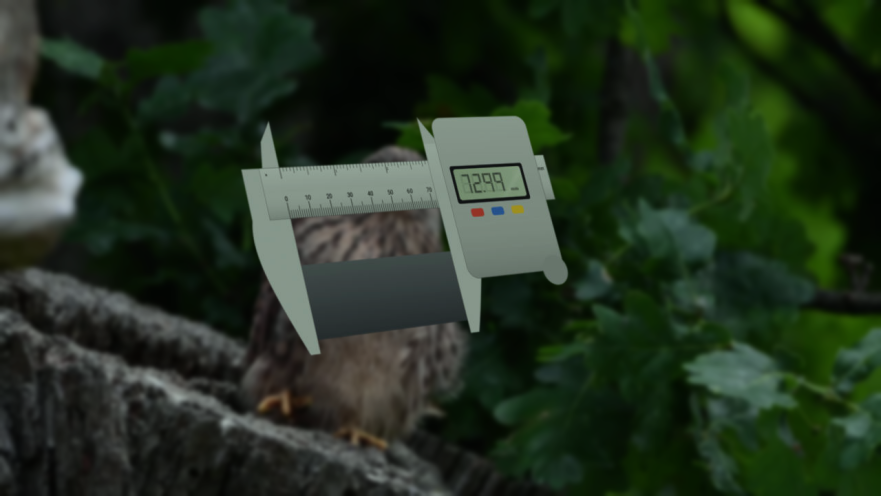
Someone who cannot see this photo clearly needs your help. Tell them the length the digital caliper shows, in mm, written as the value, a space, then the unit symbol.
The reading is 72.99 mm
